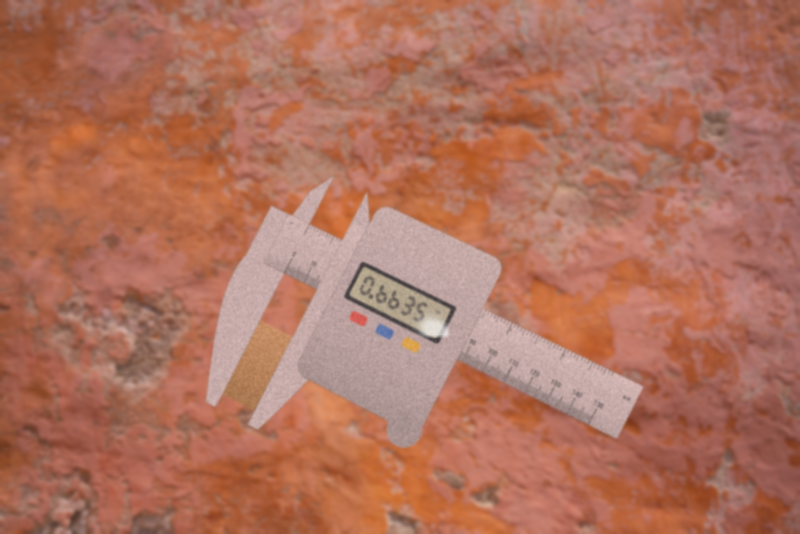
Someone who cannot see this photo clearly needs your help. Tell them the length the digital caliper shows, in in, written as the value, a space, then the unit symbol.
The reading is 0.6635 in
